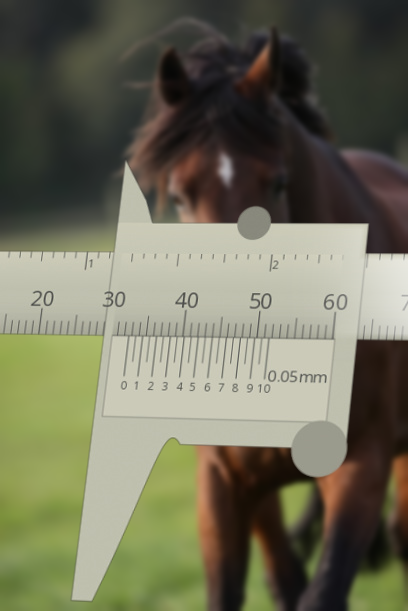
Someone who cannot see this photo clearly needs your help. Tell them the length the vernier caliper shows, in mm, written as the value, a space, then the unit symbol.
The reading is 32.6 mm
